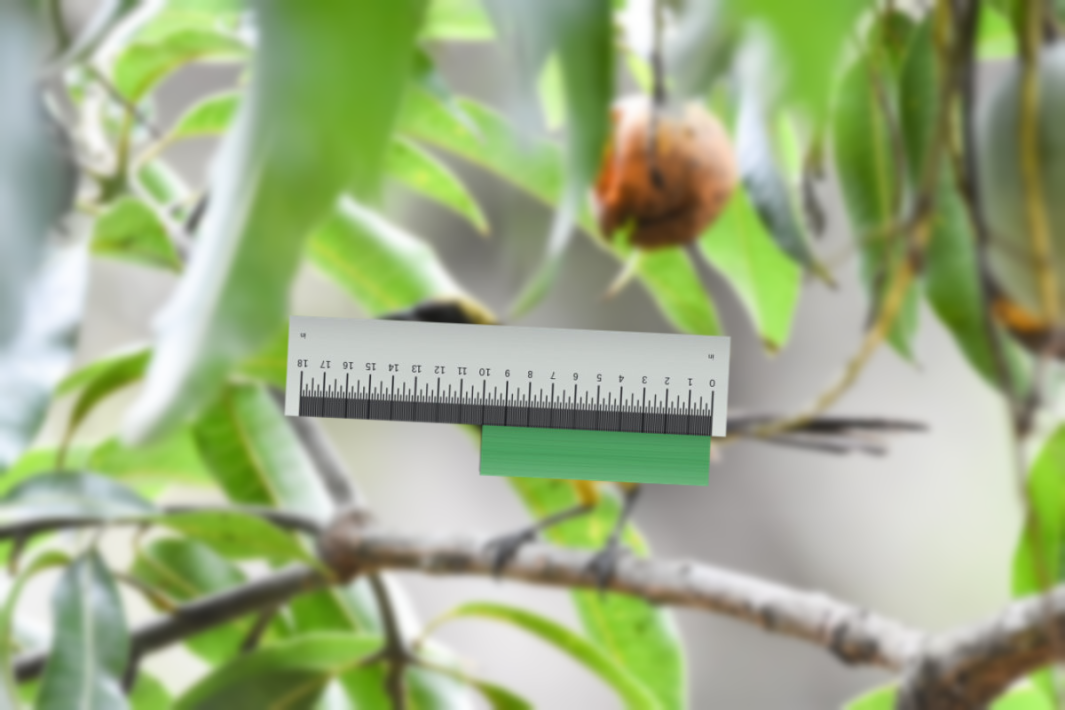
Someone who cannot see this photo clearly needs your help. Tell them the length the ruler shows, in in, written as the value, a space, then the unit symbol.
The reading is 10 in
